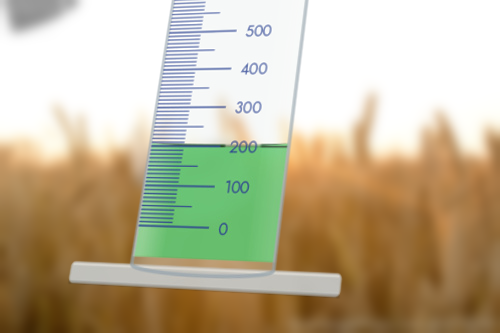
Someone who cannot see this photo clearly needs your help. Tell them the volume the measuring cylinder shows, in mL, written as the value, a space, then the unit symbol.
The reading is 200 mL
